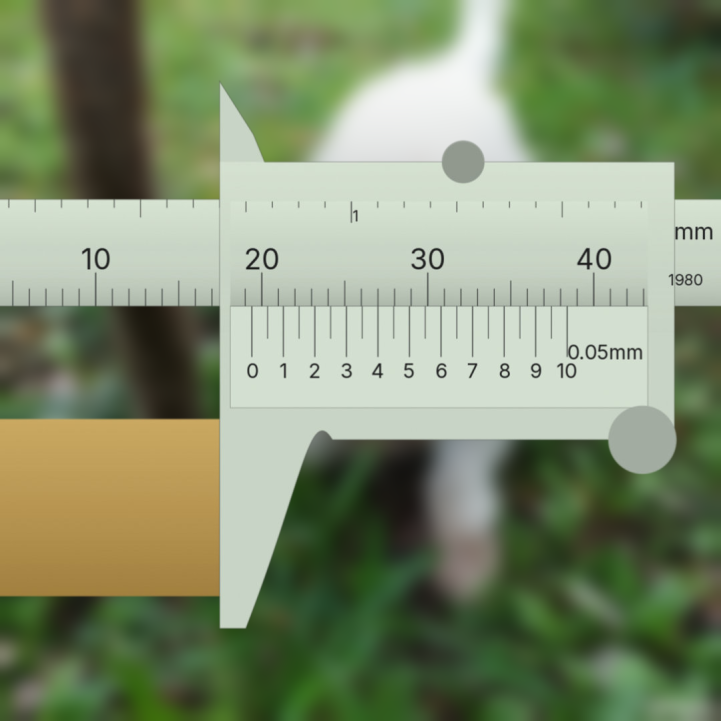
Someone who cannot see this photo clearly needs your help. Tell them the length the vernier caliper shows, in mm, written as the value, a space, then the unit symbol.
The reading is 19.4 mm
